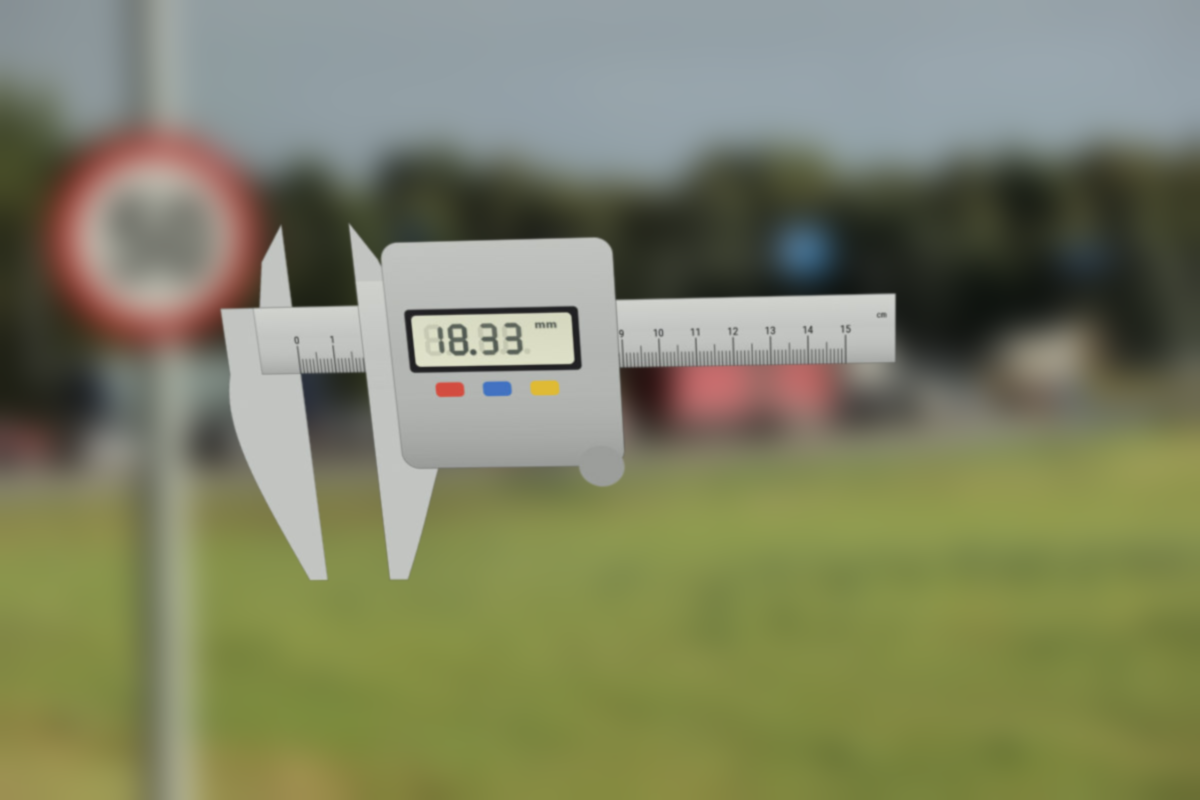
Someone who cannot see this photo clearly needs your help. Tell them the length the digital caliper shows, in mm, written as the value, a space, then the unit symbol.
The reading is 18.33 mm
